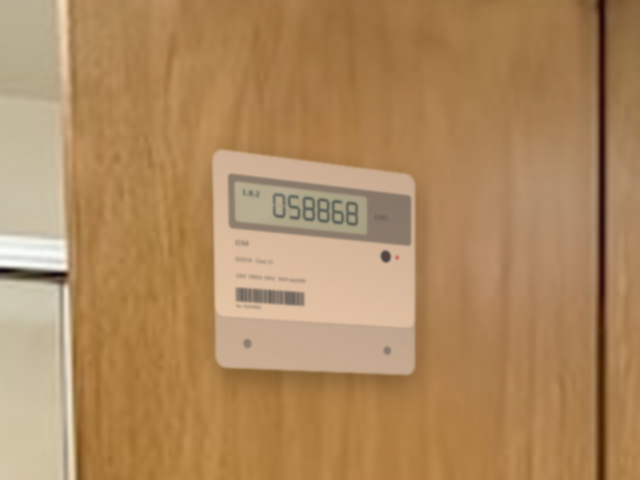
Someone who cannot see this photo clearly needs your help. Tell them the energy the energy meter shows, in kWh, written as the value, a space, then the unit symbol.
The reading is 58868 kWh
